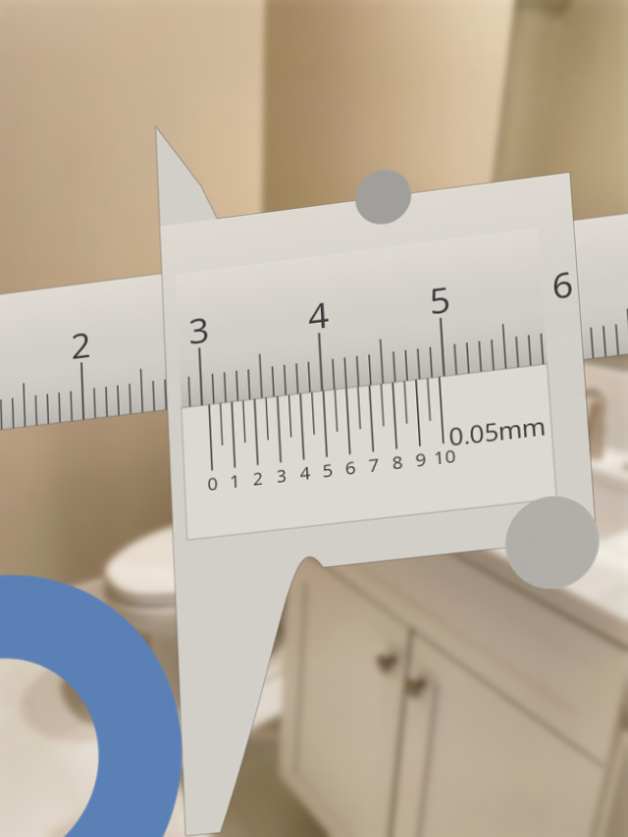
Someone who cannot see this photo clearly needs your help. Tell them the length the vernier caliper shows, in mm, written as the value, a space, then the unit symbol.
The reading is 30.6 mm
